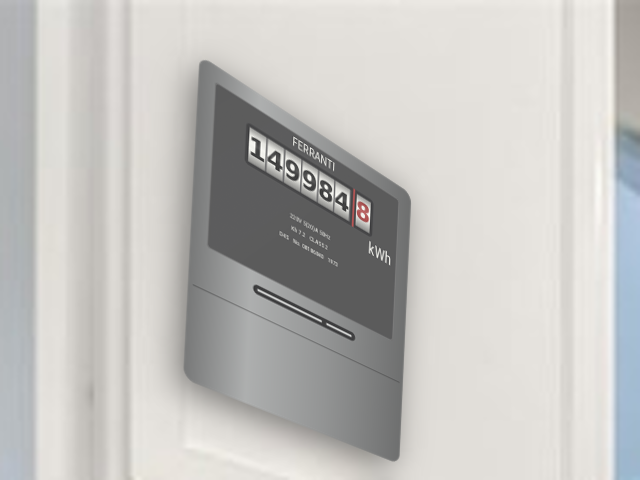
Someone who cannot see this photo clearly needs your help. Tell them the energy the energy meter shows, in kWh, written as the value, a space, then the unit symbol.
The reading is 149984.8 kWh
